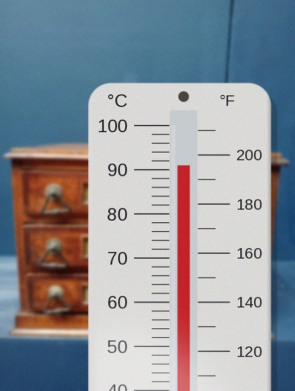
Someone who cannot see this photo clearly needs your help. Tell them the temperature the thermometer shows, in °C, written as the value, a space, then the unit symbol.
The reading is 91 °C
